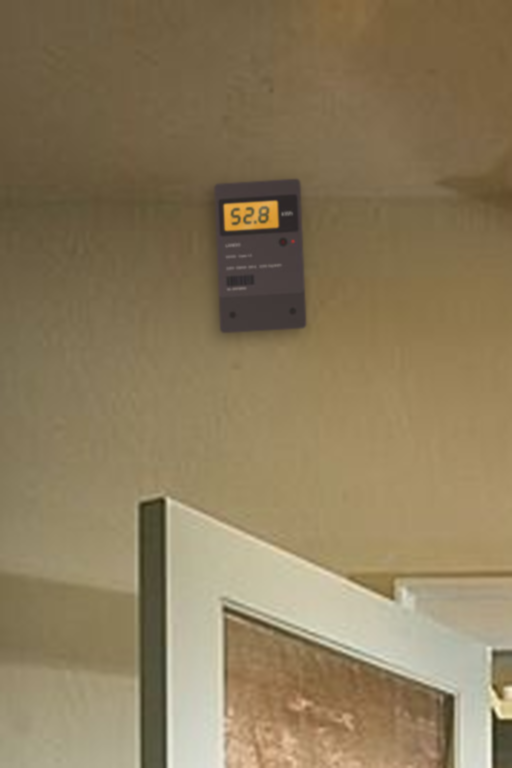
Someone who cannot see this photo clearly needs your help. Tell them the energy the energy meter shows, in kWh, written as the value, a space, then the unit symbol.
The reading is 52.8 kWh
